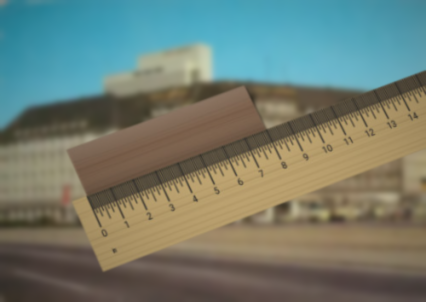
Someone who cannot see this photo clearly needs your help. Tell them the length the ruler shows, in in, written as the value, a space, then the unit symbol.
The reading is 8 in
